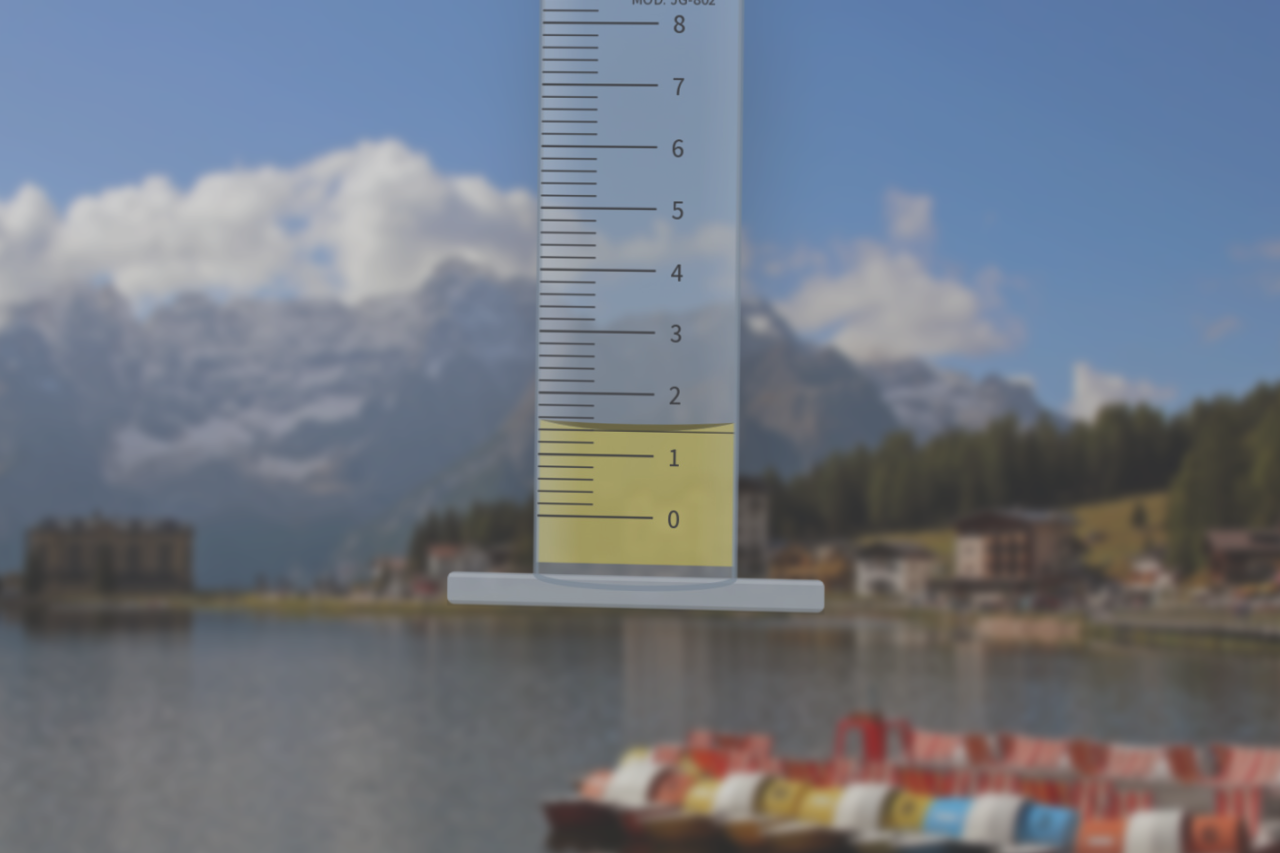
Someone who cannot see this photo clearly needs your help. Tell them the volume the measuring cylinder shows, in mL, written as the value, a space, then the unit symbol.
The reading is 1.4 mL
